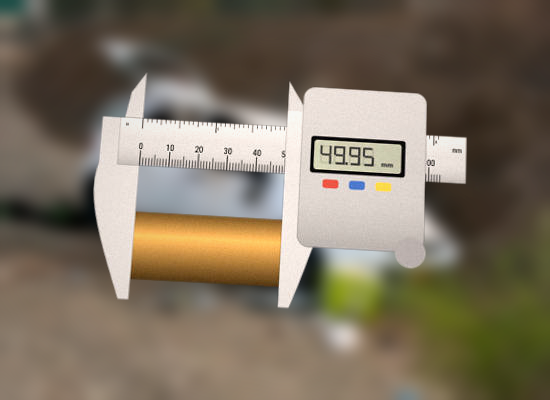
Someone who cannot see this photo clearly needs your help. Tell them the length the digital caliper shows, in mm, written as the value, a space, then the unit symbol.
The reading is 49.95 mm
